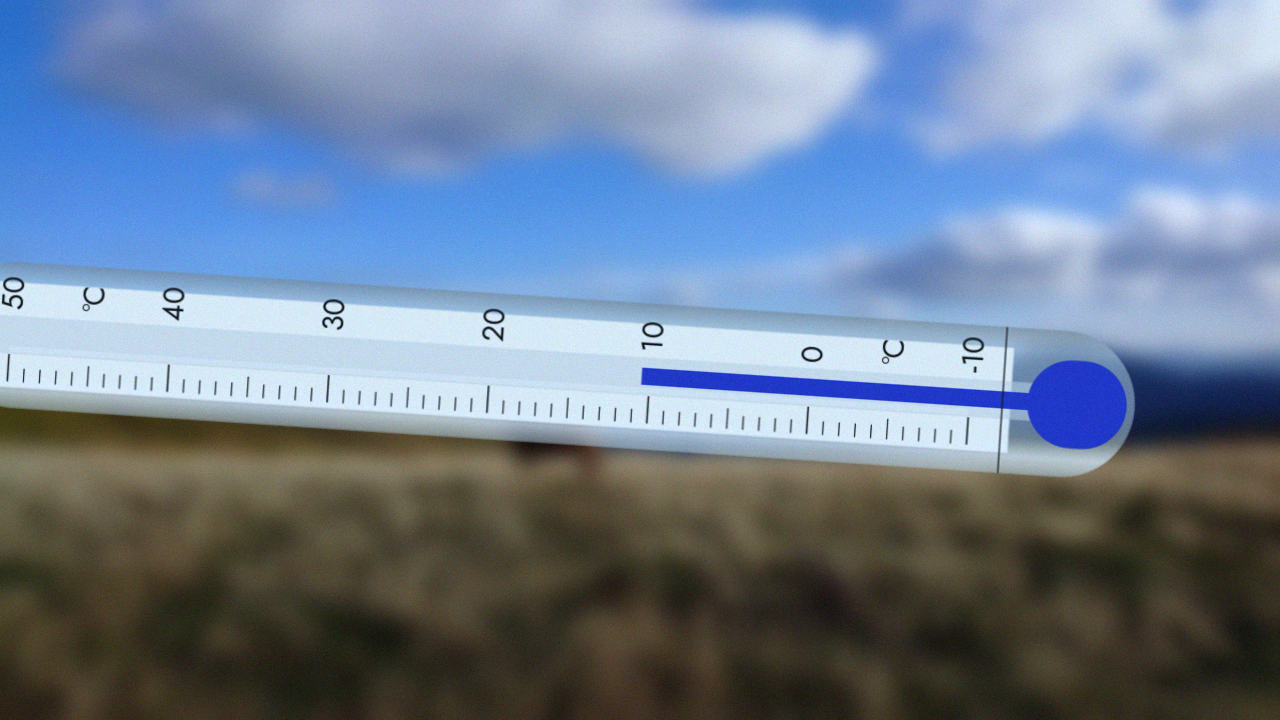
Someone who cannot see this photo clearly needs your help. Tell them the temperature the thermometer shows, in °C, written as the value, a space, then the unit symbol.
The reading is 10.5 °C
